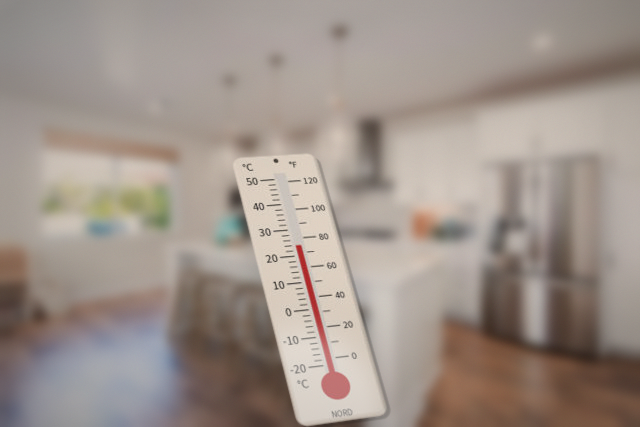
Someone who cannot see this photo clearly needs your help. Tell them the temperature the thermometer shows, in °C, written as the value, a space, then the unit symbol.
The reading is 24 °C
